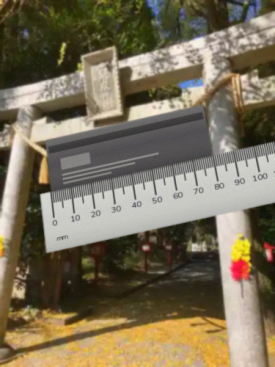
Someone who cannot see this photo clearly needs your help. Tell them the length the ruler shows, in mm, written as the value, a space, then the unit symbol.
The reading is 80 mm
